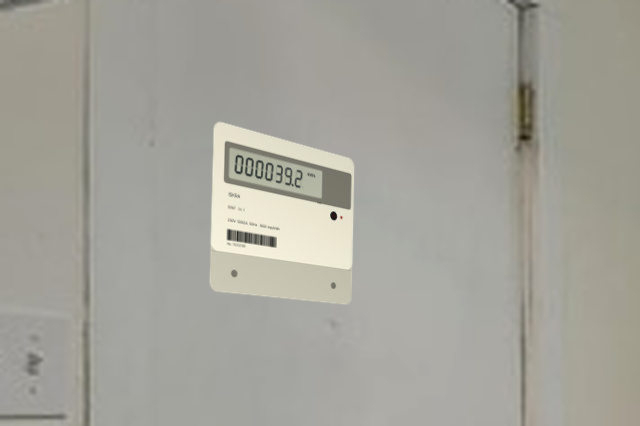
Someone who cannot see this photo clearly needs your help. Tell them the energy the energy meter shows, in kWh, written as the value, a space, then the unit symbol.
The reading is 39.2 kWh
